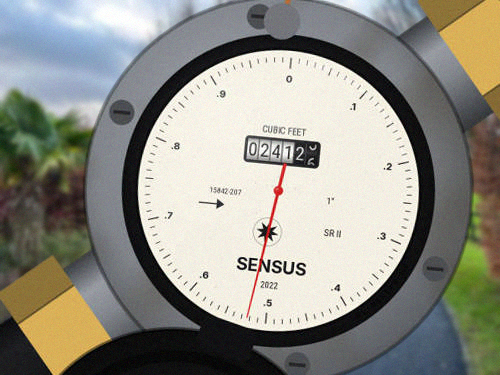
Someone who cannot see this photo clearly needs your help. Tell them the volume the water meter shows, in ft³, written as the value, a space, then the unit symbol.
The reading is 24125.52 ft³
